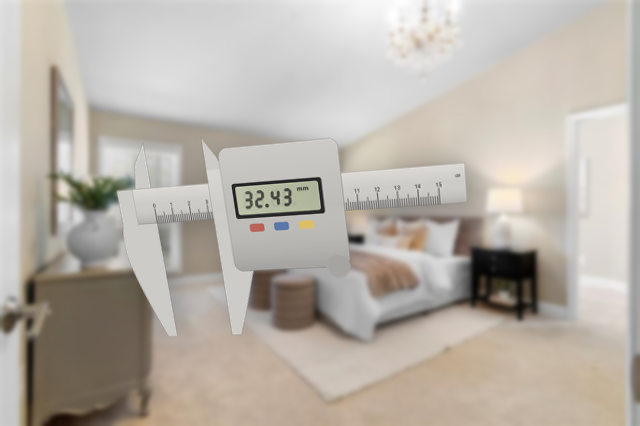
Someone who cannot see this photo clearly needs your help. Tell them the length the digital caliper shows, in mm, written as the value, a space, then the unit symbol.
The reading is 32.43 mm
